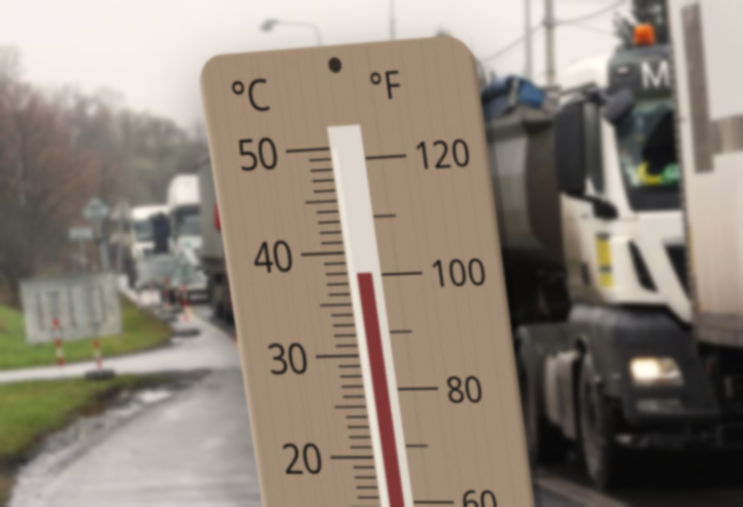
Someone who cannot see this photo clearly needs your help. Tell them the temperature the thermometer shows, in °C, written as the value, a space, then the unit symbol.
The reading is 38 °C
